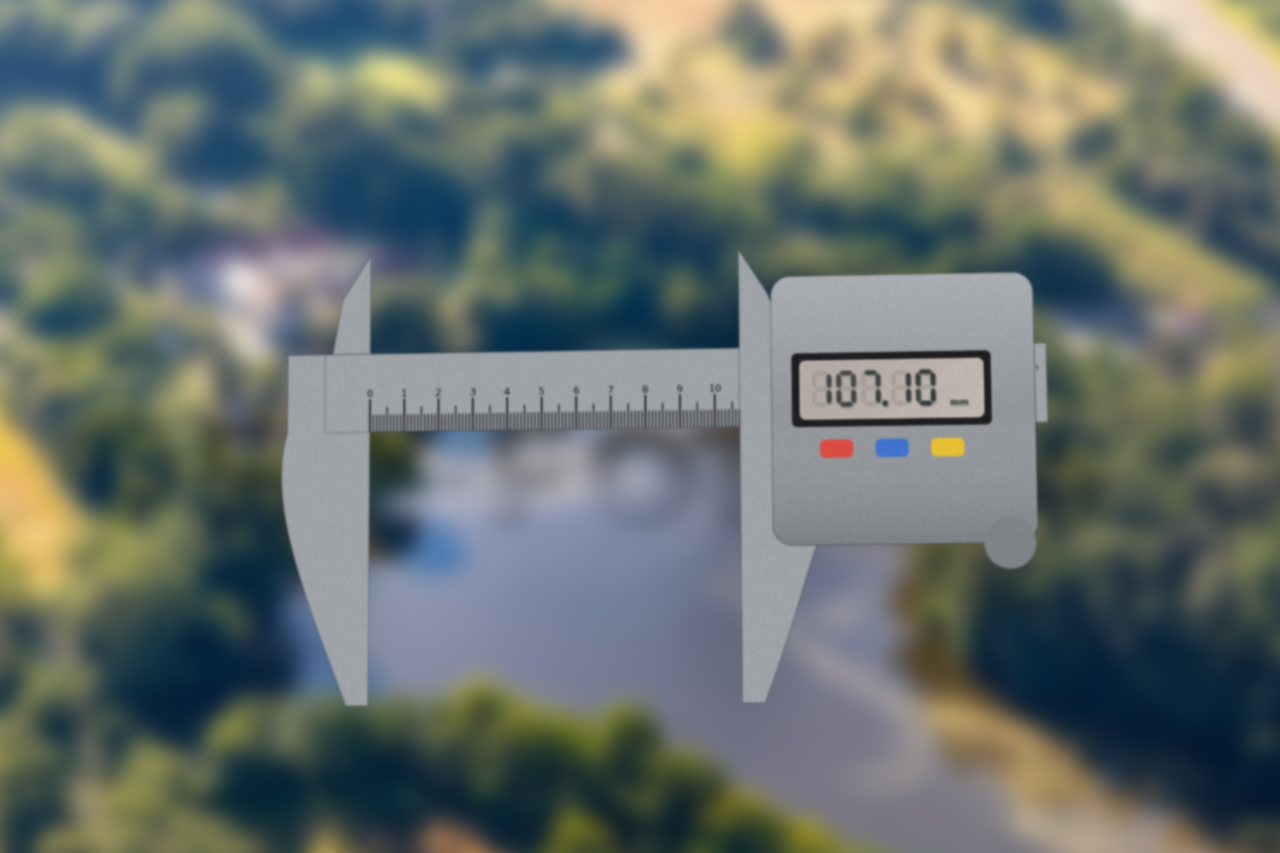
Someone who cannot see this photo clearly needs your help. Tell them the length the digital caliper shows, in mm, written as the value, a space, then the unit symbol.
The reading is 107.10 mm
